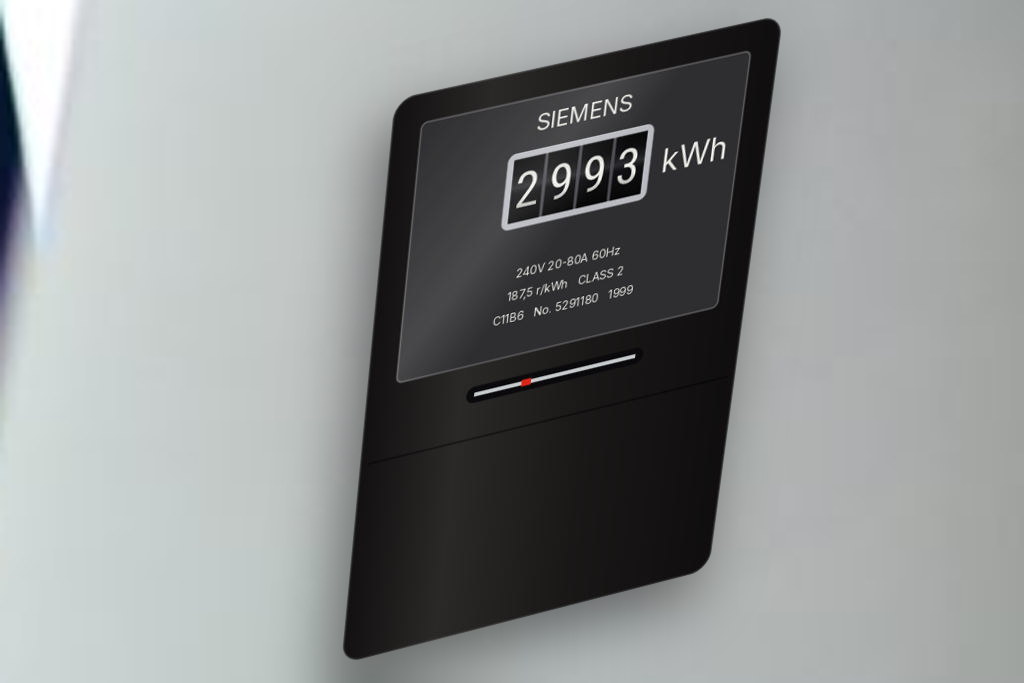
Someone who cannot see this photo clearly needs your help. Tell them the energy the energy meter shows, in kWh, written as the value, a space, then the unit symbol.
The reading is 2993 kWh
